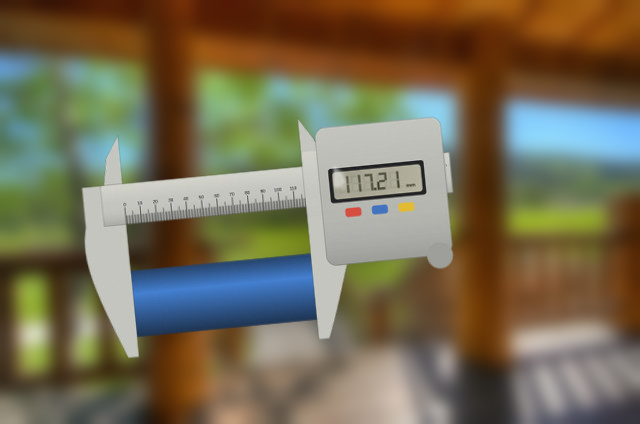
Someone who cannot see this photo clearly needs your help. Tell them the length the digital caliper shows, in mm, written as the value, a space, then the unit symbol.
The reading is 117.21 mm
